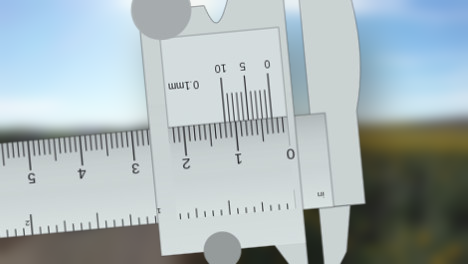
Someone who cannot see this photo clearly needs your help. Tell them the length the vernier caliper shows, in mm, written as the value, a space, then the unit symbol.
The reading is 3.0 mm
